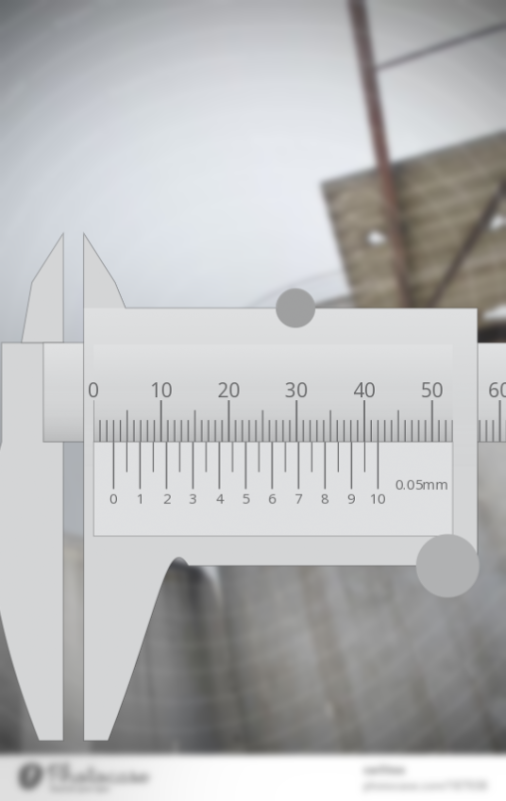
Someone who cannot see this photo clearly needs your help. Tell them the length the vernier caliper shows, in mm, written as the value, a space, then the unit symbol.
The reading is 3.0 mm
